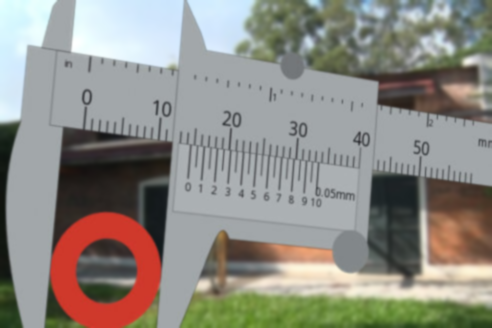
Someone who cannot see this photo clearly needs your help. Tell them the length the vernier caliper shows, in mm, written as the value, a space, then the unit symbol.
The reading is 14.5 mm
